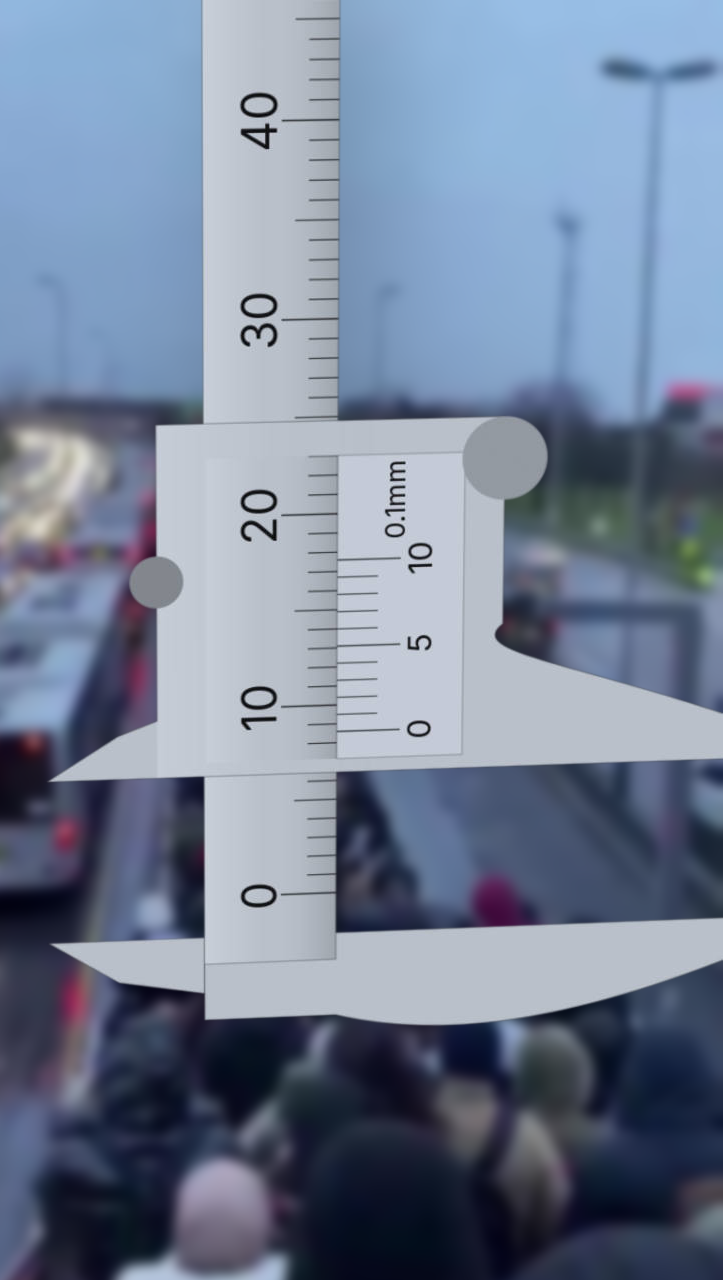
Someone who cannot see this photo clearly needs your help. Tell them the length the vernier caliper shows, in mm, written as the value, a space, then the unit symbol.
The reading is 8.6 mm
